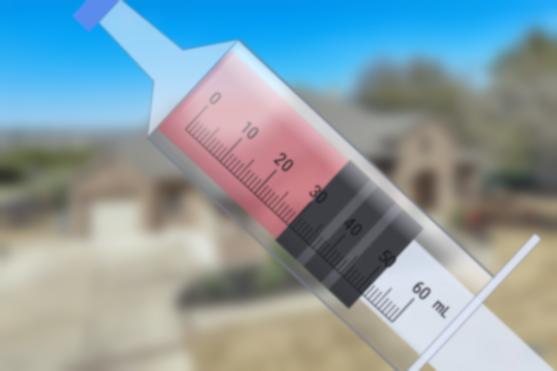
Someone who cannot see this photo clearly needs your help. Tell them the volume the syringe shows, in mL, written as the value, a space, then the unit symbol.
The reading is 30 mL
